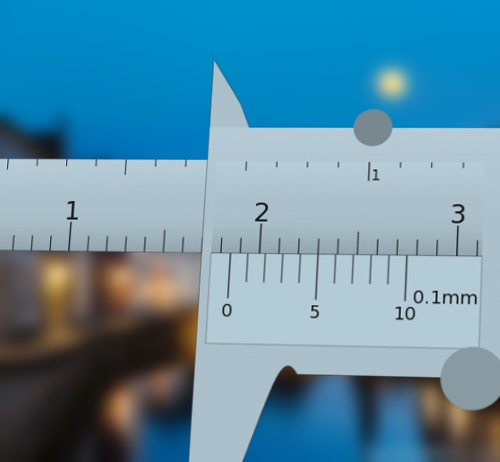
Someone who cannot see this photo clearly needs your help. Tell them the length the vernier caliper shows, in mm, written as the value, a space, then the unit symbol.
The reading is 18.5 mm
